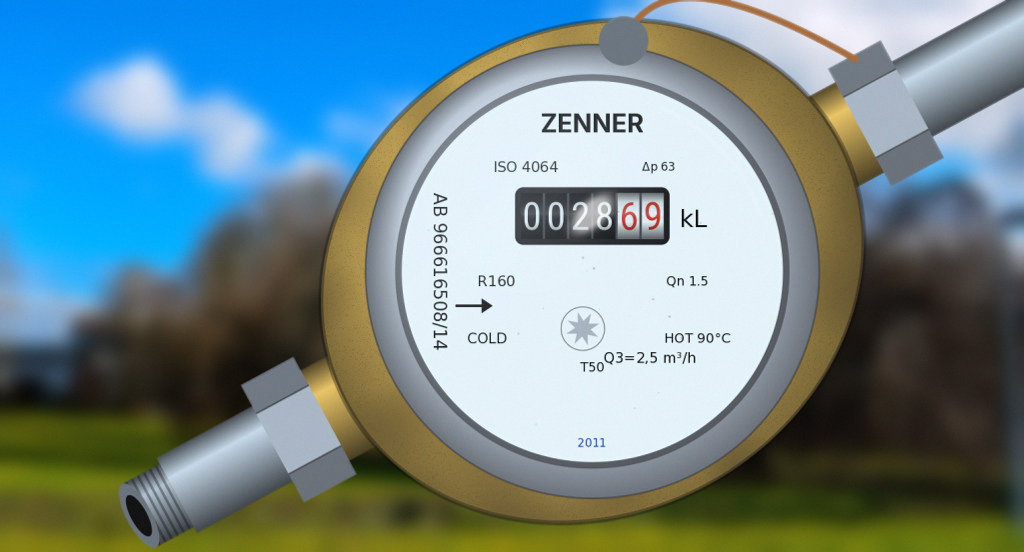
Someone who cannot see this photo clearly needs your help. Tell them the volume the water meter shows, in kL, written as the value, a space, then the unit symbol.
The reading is 28.69 kL
